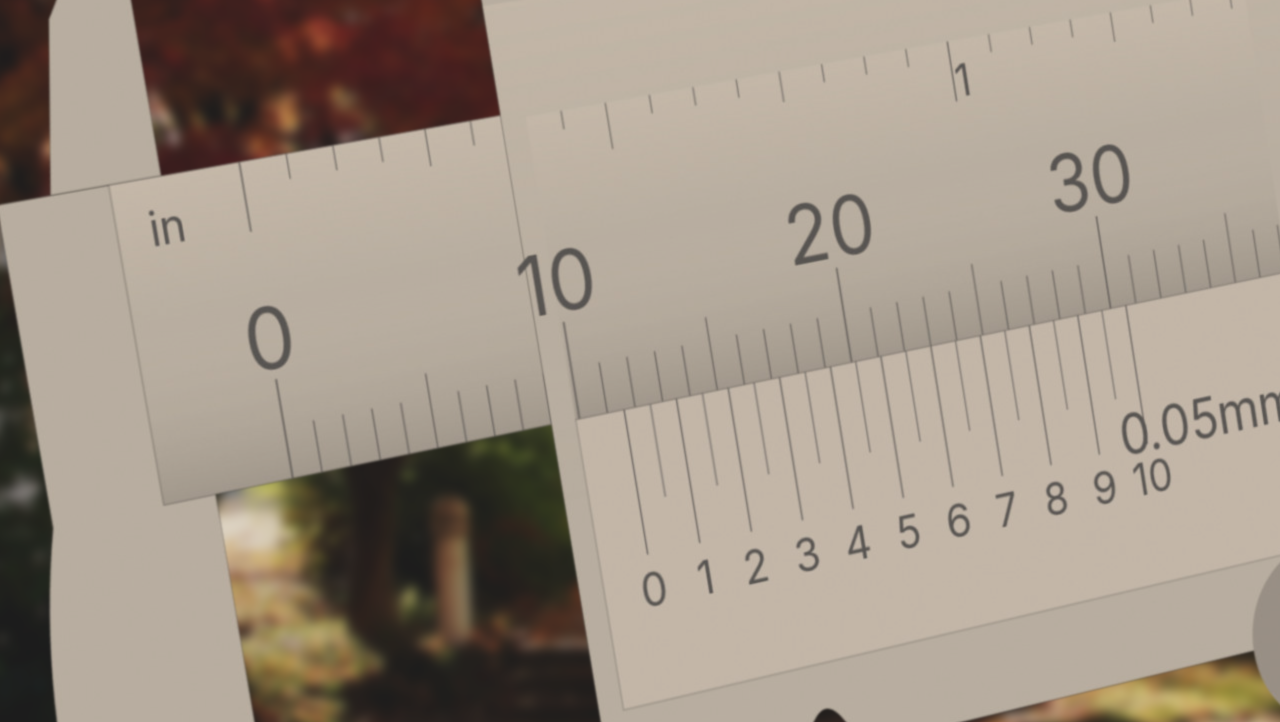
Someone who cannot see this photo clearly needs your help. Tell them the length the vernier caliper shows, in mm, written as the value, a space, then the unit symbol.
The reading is 11.6 mm
